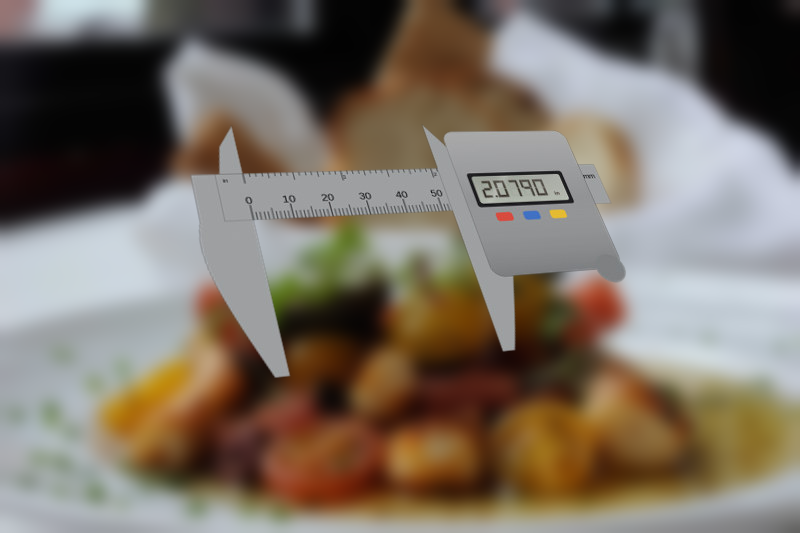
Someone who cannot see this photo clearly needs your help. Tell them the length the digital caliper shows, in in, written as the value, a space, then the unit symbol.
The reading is 2.0790 in
